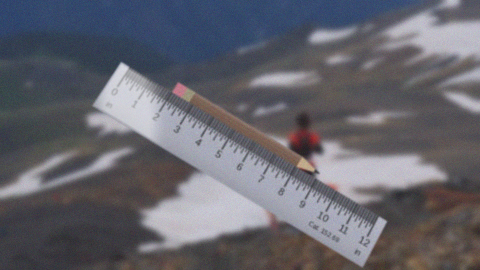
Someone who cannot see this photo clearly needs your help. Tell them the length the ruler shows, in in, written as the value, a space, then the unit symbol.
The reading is 7 in
